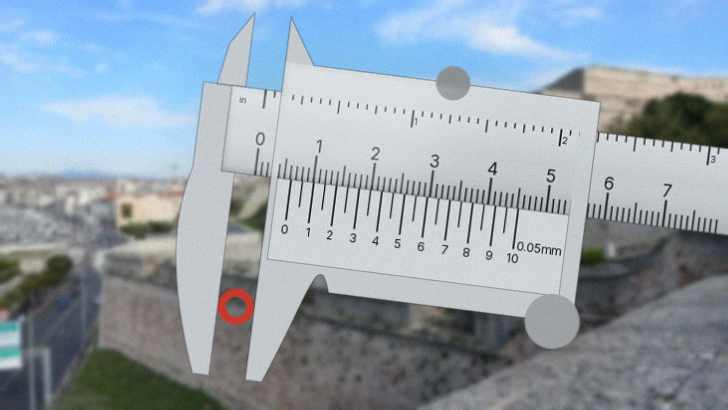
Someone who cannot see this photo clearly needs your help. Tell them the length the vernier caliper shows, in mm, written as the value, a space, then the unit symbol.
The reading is 6.2 mm
